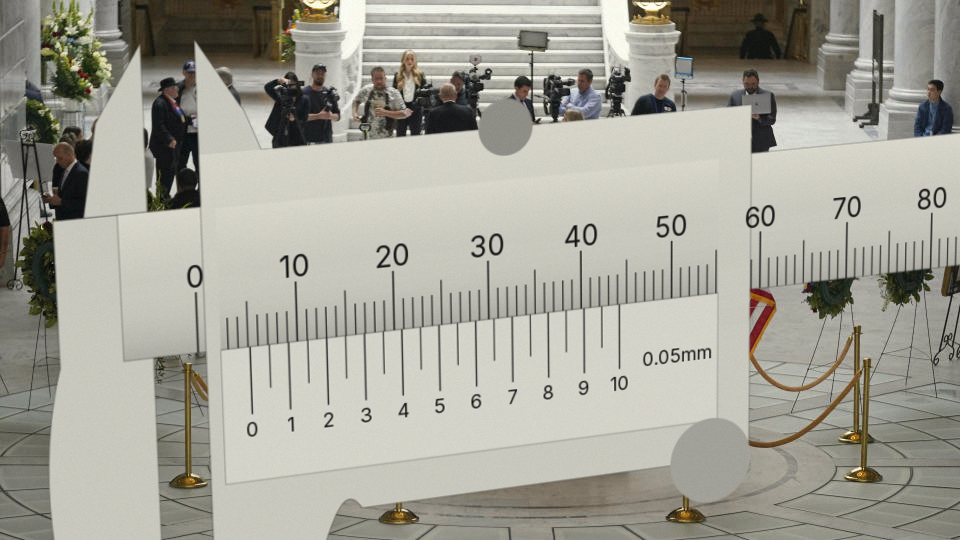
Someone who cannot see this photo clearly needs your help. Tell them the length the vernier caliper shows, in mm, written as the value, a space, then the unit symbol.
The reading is 5.2 mm
